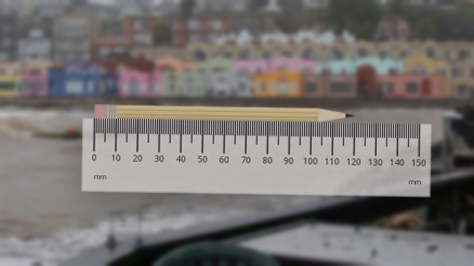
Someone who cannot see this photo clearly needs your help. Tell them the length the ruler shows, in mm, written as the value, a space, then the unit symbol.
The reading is 120 mm
